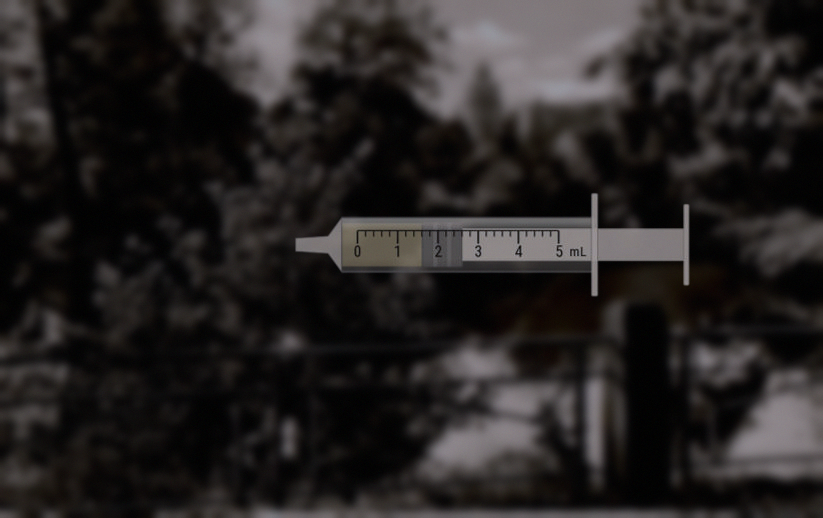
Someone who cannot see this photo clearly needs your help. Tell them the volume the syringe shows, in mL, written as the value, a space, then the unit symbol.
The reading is 1.6 mL
